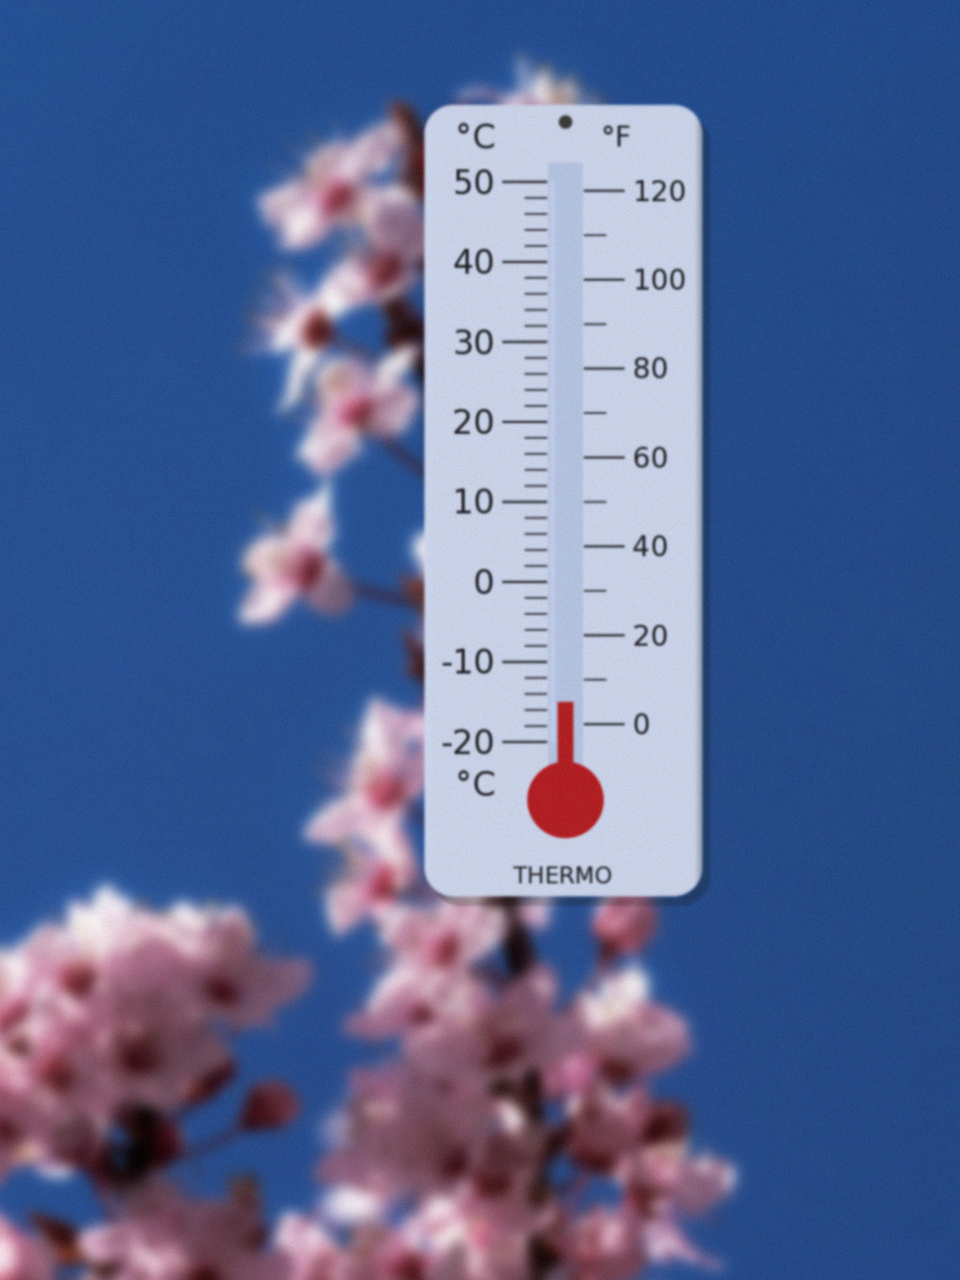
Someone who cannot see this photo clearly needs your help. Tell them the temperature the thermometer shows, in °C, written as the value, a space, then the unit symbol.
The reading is -15 °C
